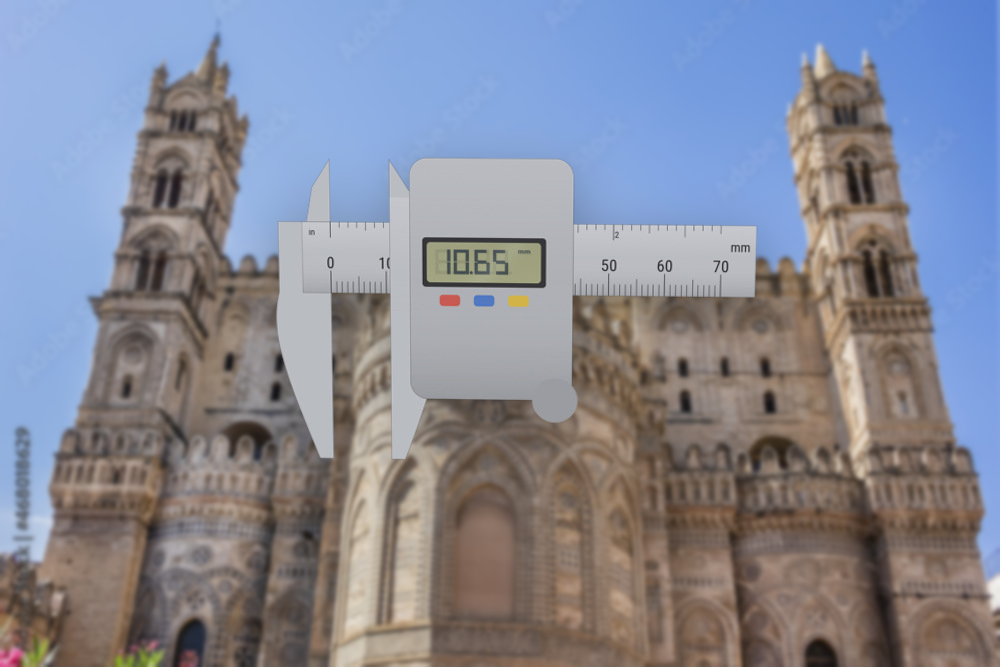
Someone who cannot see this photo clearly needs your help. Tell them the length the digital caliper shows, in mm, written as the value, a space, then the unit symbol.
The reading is 10.65 mm
